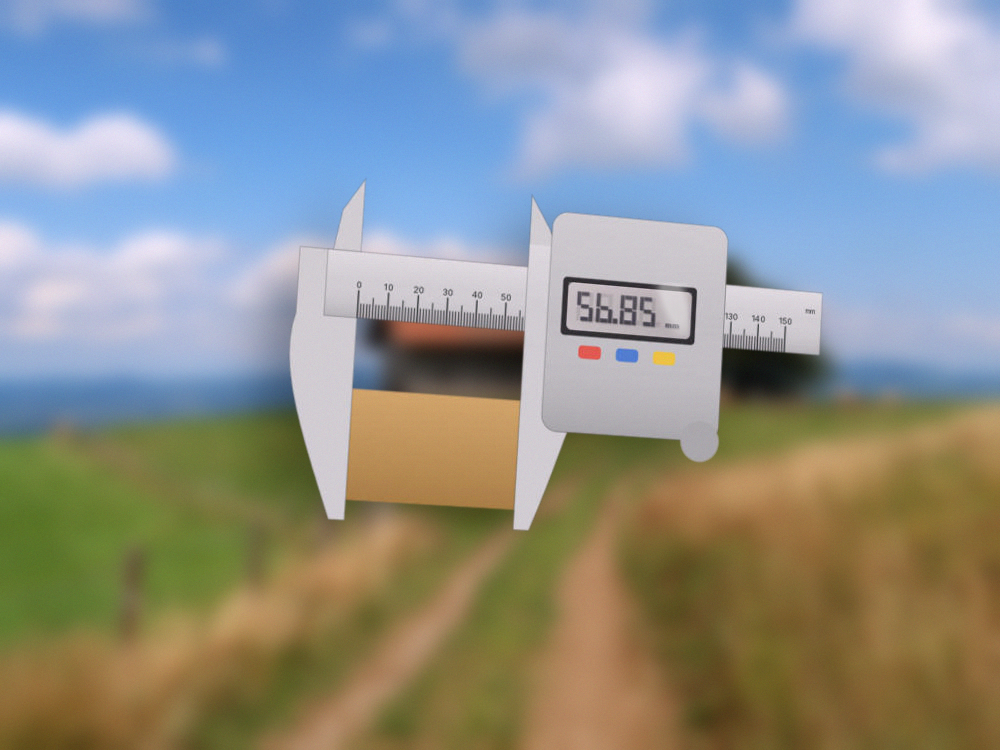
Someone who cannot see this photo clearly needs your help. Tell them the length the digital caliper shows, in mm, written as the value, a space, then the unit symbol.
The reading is 56.85 mm
